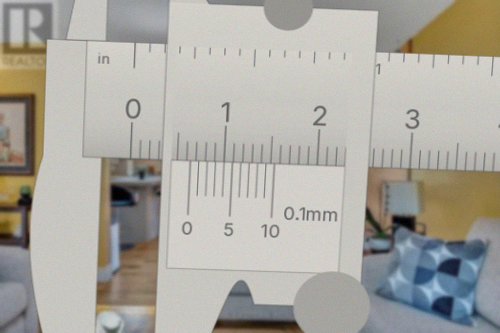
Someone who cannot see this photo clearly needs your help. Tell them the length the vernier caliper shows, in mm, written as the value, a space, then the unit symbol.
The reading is 6.4 mm
